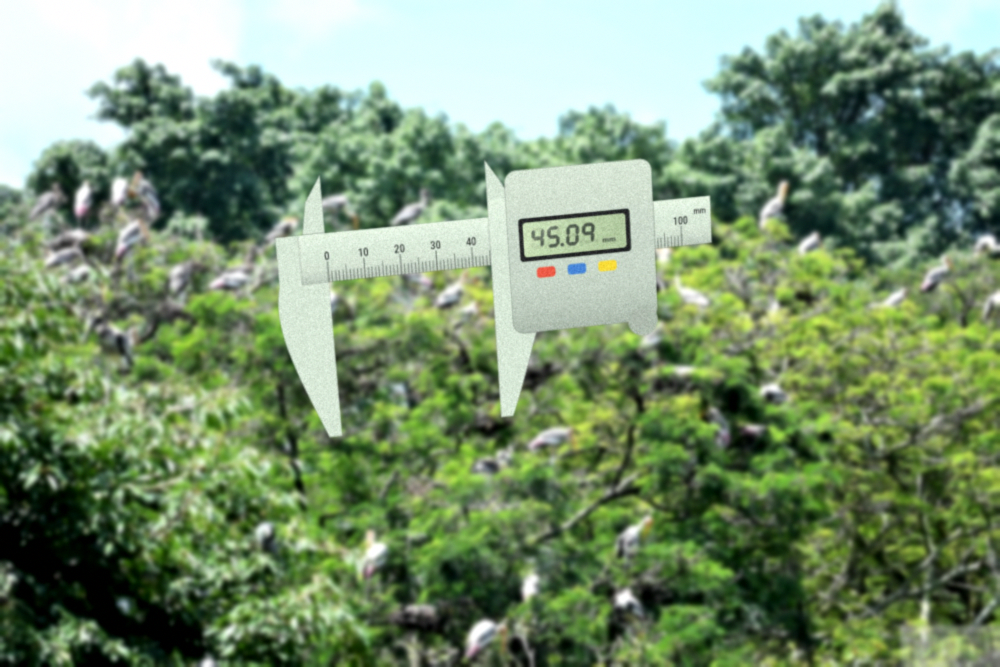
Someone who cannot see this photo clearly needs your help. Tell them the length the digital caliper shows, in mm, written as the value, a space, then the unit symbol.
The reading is 45.09 mm
